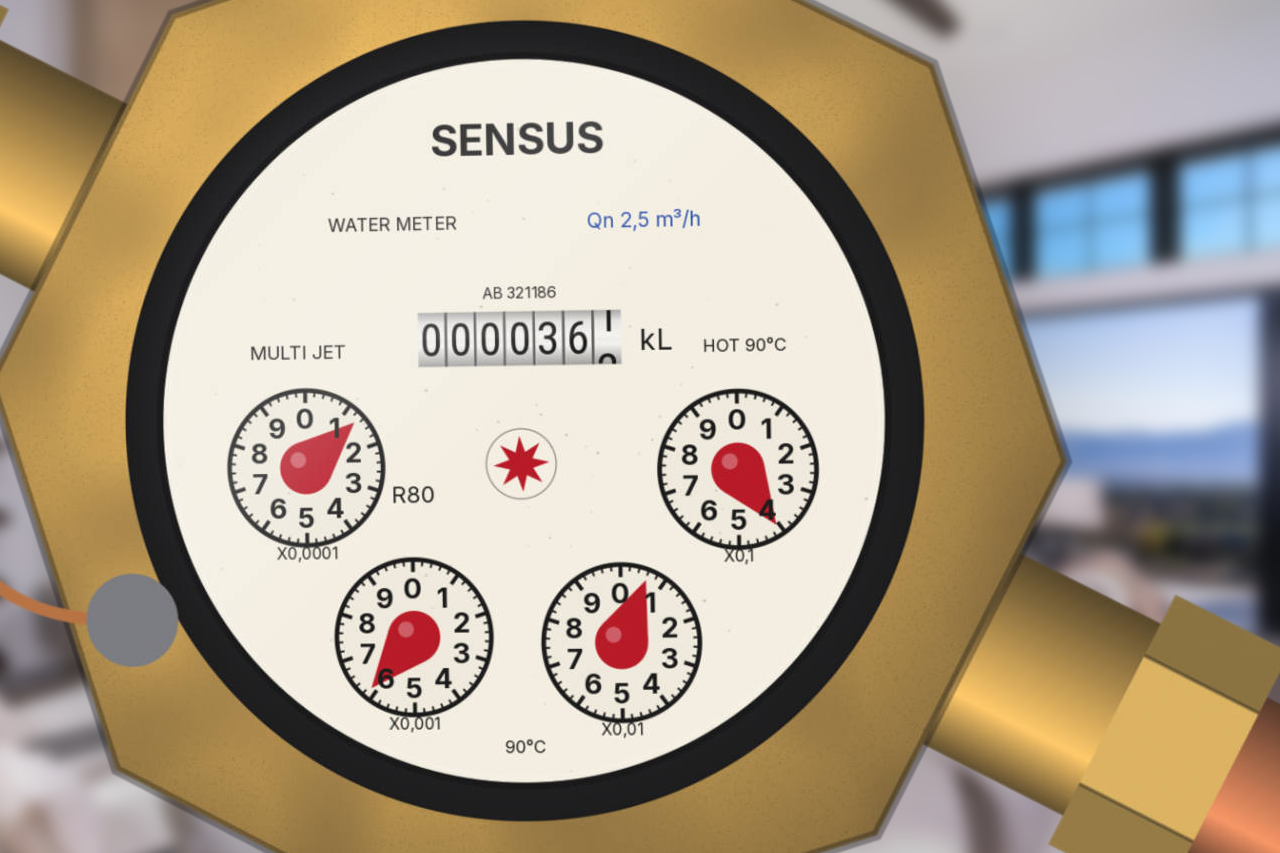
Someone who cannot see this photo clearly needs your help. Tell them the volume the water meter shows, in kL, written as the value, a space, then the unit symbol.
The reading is 361.4061 kL
